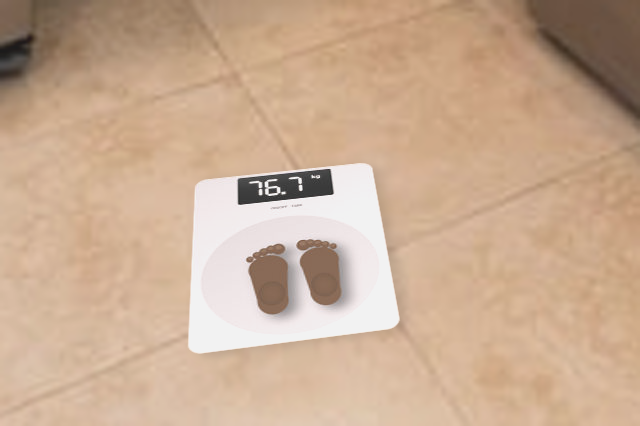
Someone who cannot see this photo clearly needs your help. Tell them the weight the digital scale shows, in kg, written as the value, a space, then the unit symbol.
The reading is 76.7 kg
